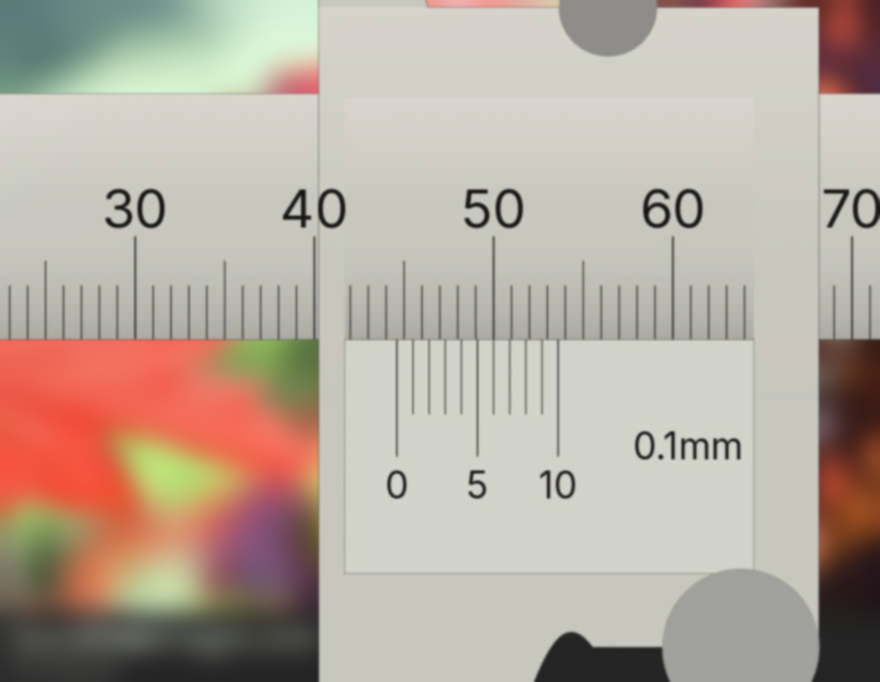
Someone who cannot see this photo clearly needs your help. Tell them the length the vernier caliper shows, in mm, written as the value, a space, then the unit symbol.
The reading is 44.6 mm
